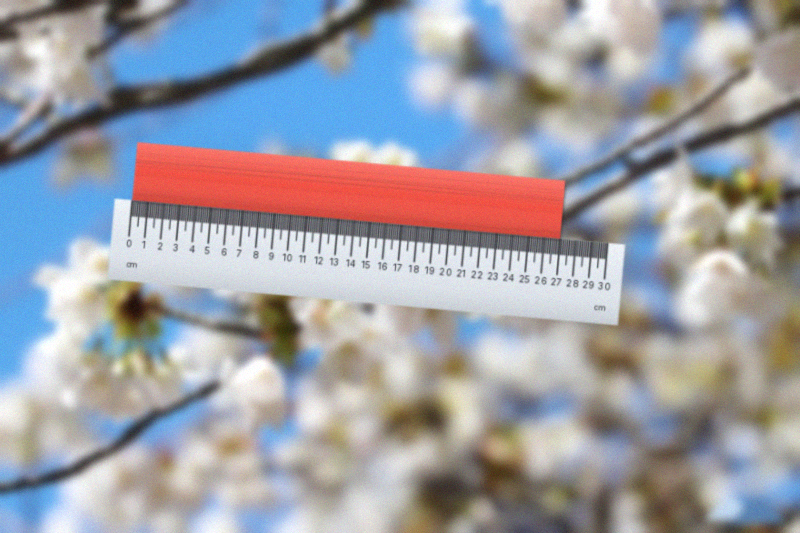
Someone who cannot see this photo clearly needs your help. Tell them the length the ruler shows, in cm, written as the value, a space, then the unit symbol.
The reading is 27 cm
